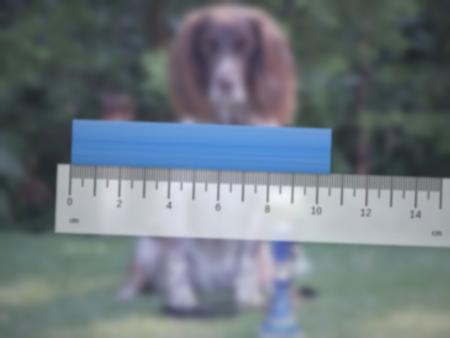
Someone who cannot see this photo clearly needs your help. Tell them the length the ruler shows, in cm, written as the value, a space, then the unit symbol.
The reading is 10.5 cm
